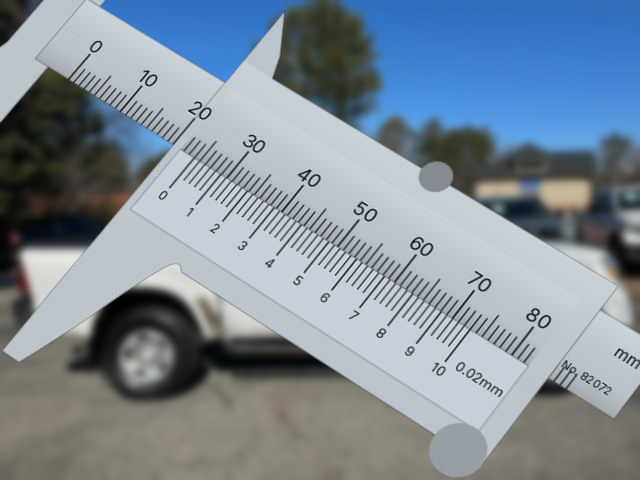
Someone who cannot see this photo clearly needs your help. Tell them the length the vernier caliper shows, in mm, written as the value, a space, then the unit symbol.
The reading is 24.0 mm
